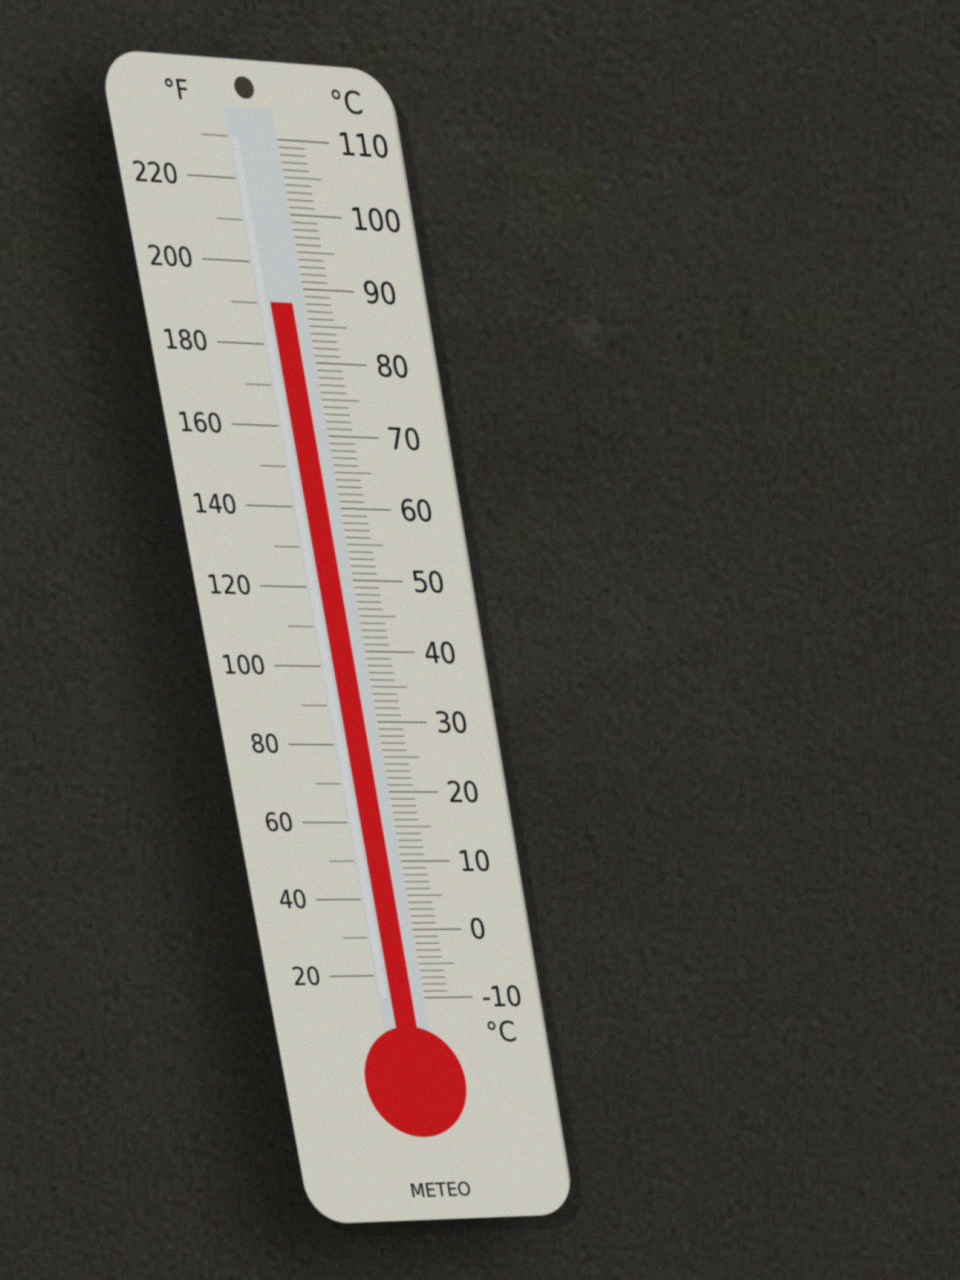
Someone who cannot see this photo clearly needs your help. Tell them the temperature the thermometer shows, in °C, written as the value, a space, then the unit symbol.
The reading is 88 °C
